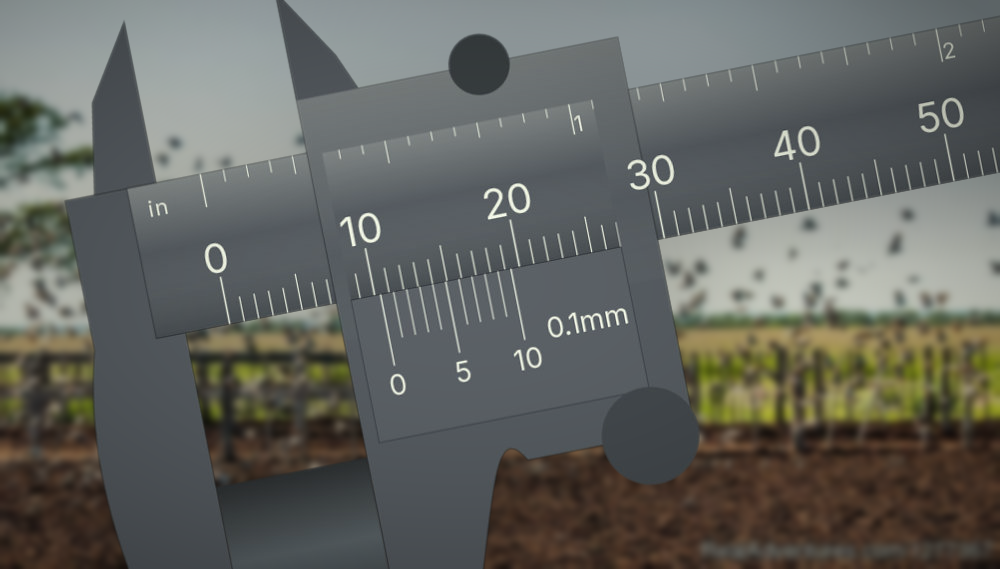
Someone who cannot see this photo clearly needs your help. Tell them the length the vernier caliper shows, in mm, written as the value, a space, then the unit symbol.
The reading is 10.4 mm
